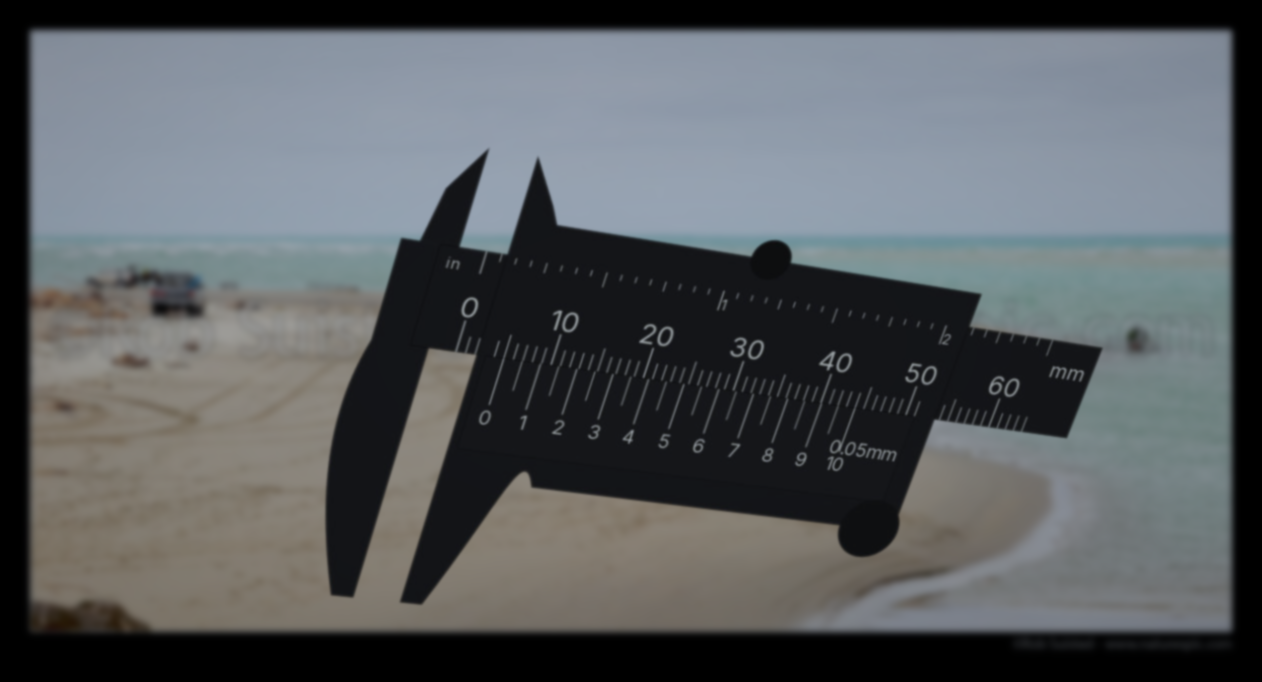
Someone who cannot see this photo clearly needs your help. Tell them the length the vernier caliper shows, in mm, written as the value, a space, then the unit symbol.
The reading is 5.0 mm
